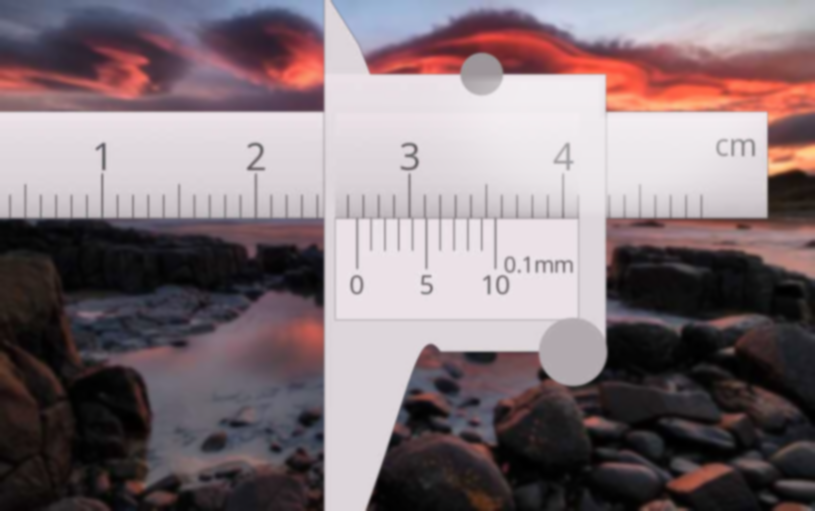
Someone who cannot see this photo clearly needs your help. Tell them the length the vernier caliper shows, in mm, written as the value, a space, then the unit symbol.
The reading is 26.6 mm
